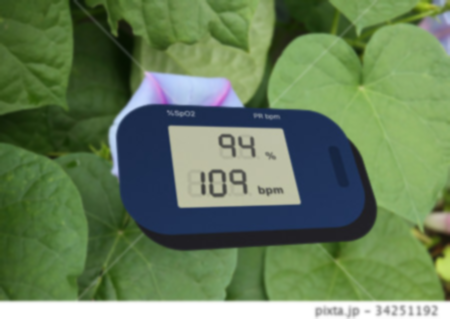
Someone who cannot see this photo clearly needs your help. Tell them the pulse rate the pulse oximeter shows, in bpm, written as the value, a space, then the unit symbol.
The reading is 109 bpm
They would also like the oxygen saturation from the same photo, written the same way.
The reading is 94 %
